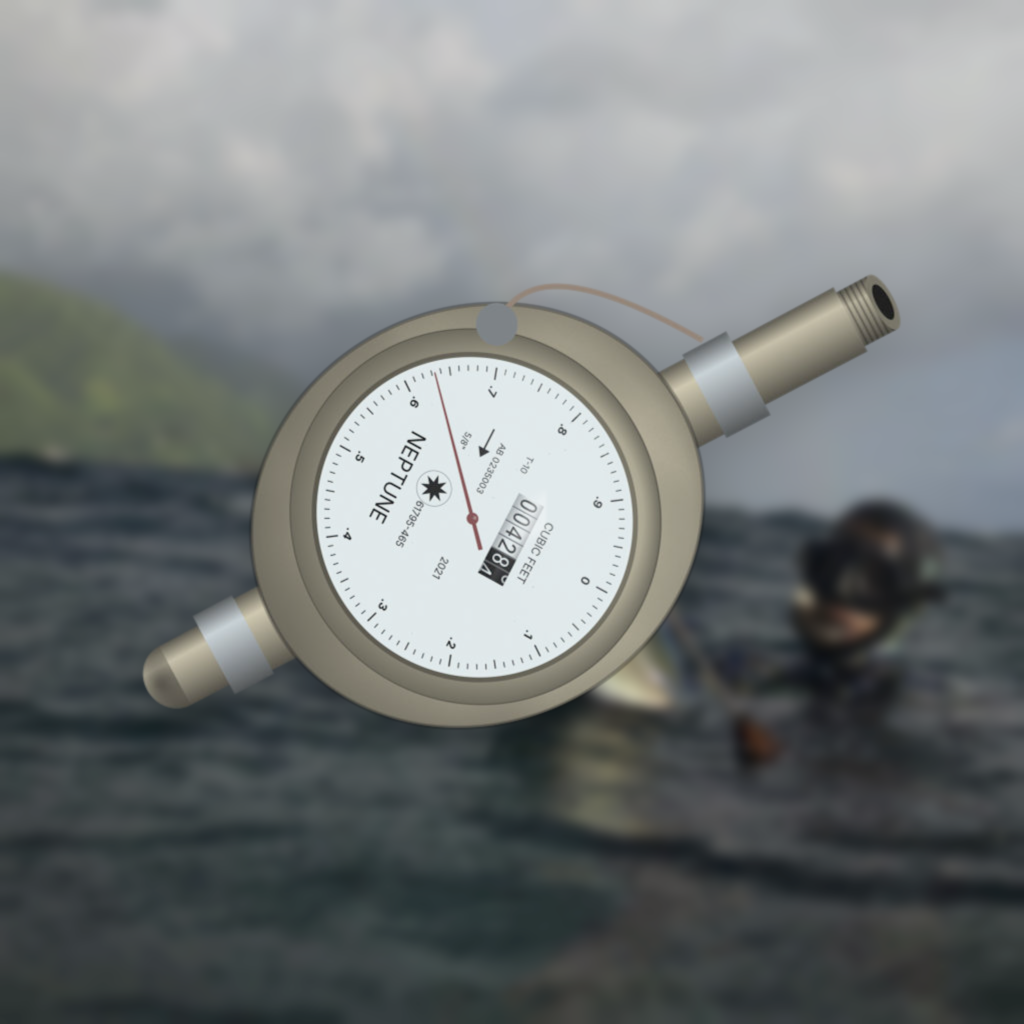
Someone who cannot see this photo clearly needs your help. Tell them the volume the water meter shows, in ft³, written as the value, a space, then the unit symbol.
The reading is 4283.63 ft³
